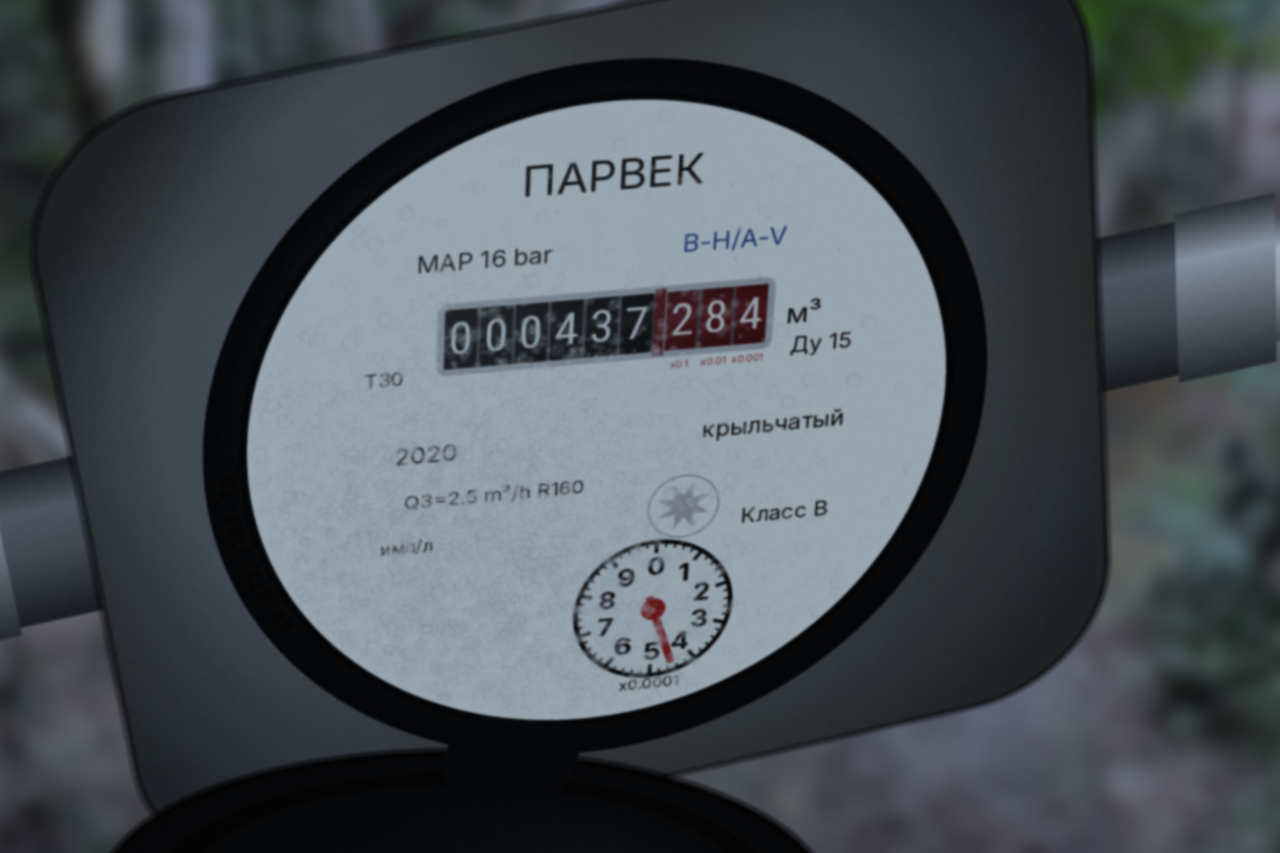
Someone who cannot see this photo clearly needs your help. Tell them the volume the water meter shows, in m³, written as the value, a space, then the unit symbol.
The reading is 437.2844 m³
